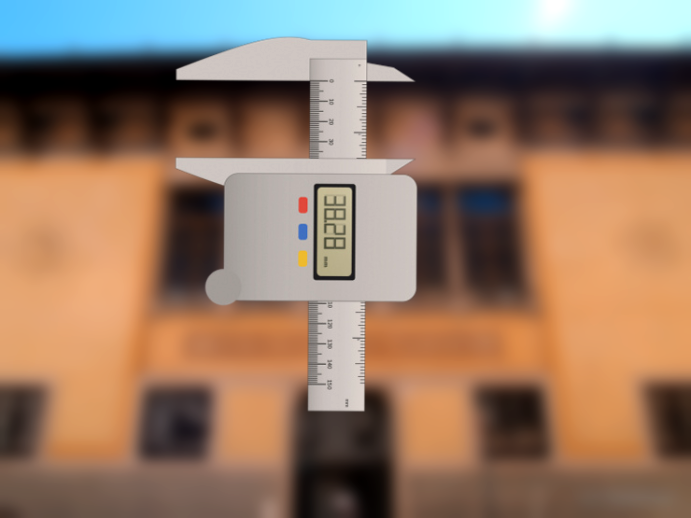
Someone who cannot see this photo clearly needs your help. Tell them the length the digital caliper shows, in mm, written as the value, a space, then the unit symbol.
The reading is 38.28 mm
